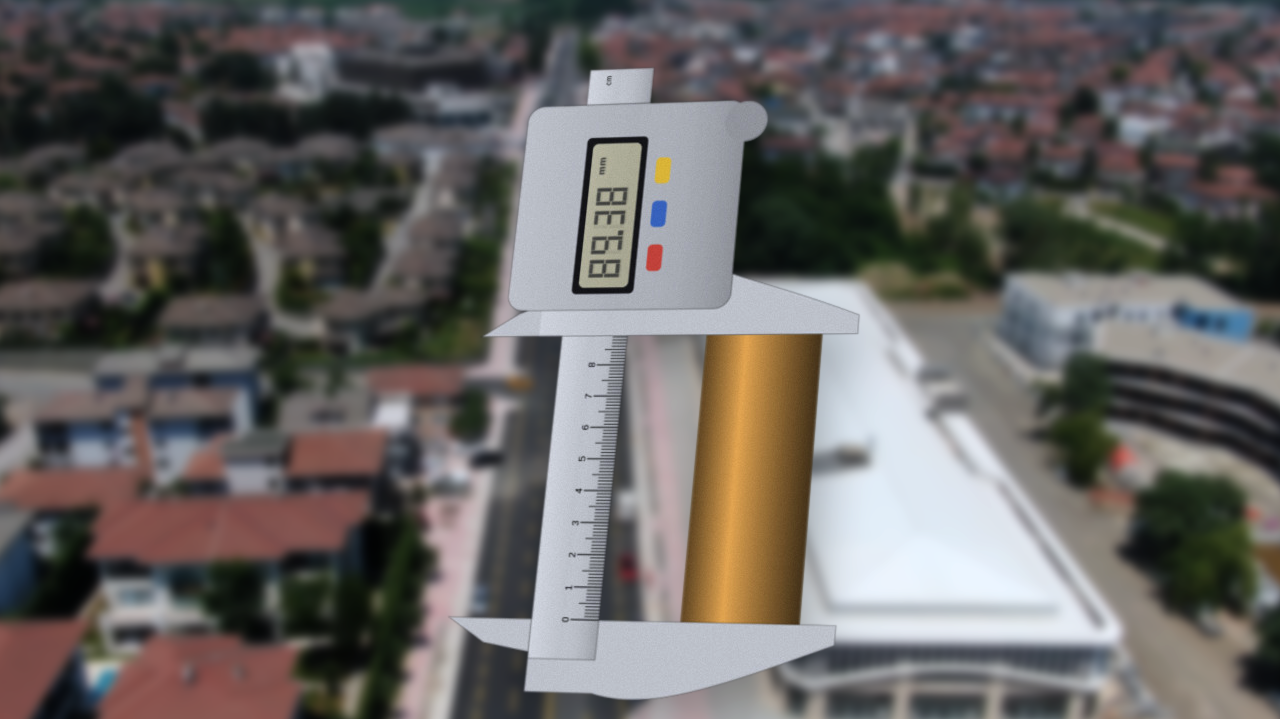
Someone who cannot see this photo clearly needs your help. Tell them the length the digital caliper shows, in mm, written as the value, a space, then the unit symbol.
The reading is 89.38 mm
